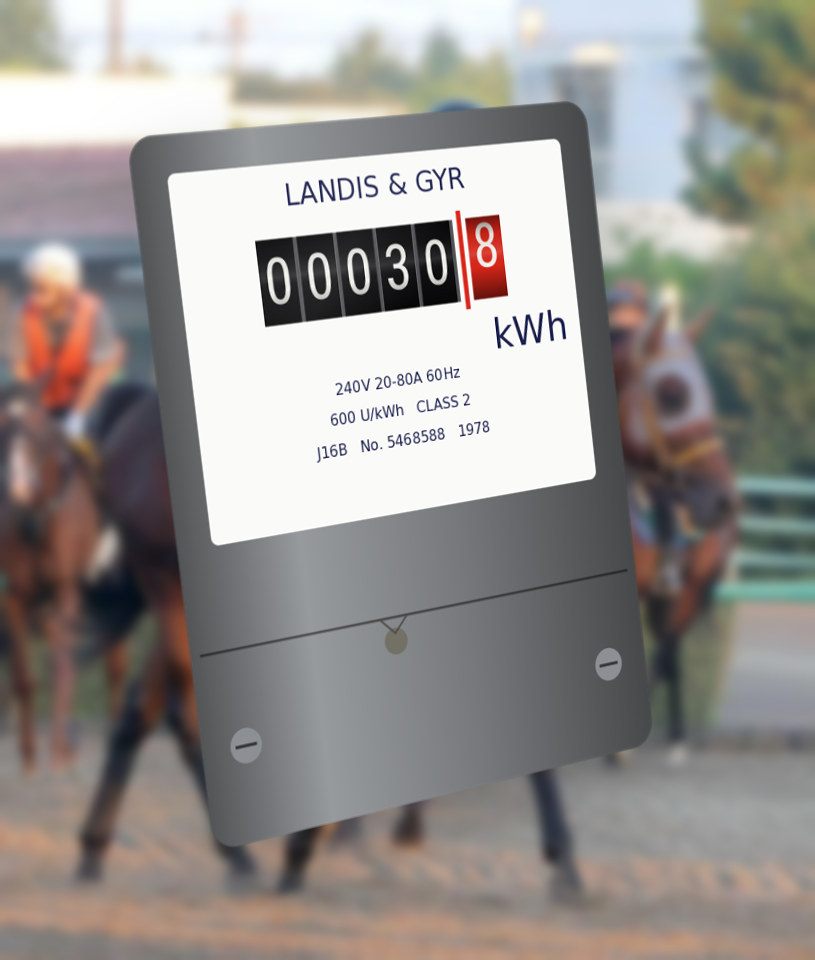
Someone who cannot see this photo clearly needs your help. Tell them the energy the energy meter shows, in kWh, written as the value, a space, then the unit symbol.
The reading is 30.8 kWh
